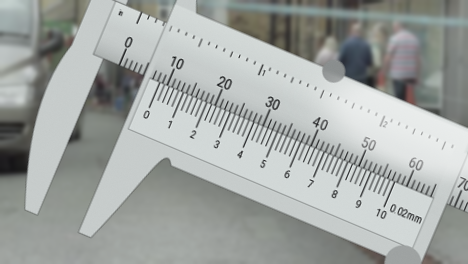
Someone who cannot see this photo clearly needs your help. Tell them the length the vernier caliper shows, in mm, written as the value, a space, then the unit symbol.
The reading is 8.5 mm
